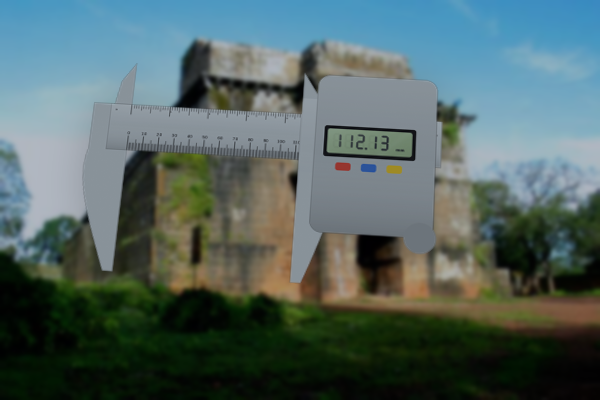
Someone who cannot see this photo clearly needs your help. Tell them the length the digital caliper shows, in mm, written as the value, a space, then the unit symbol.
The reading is 112.13 mm
